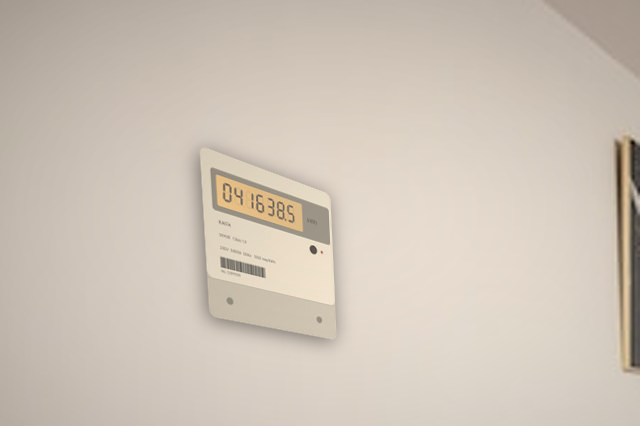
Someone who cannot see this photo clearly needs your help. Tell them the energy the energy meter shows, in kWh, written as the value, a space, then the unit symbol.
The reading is 41638.5 kWh
